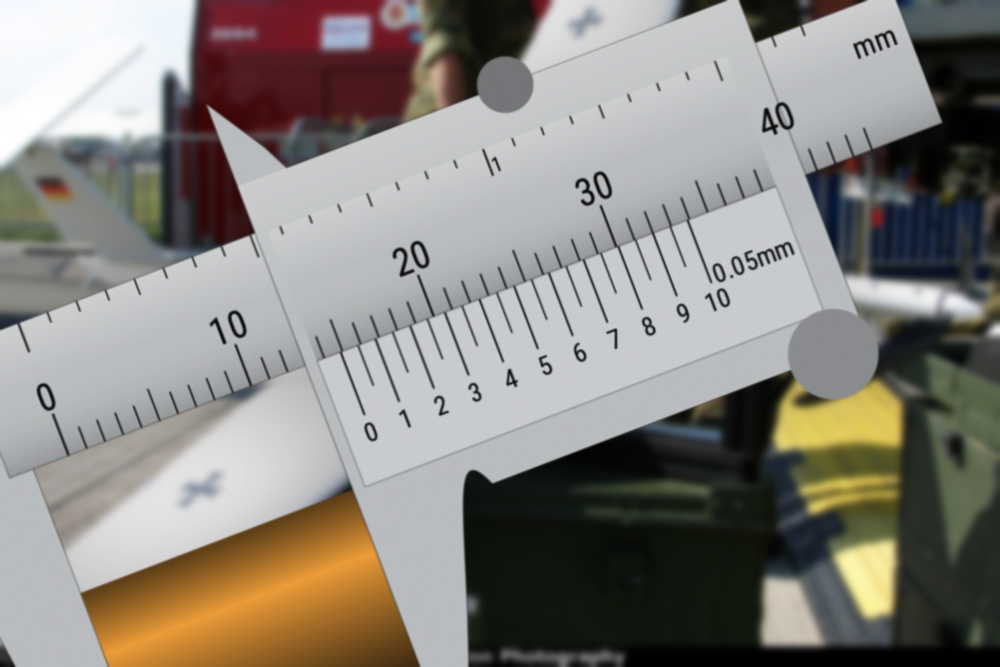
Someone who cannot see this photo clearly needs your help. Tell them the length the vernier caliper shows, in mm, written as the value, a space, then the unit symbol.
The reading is 14.9 mm
